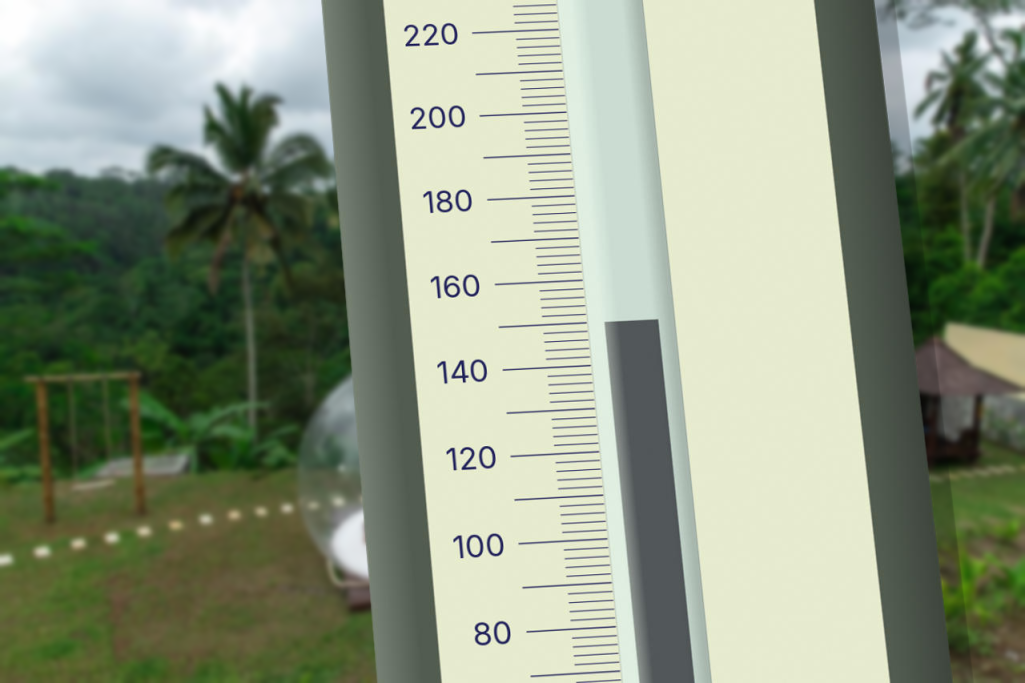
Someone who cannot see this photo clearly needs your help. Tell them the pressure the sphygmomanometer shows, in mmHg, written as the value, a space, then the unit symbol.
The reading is 150 mmHg
